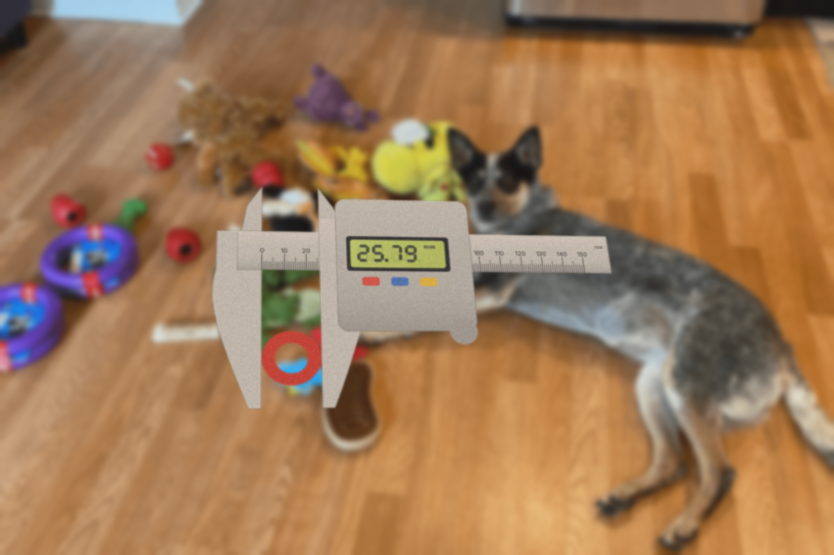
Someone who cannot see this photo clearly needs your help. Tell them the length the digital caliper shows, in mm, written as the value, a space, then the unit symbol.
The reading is 25.79 mm
